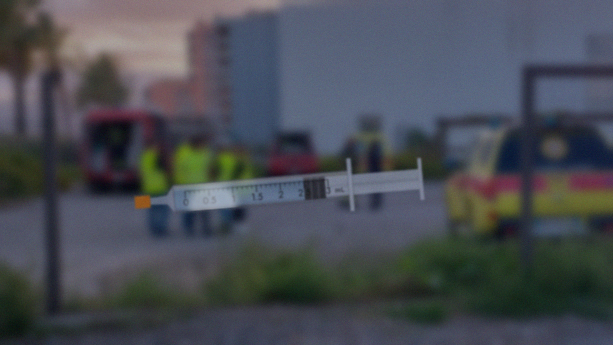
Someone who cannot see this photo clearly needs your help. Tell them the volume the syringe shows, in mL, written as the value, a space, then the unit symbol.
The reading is 2.5 mL
